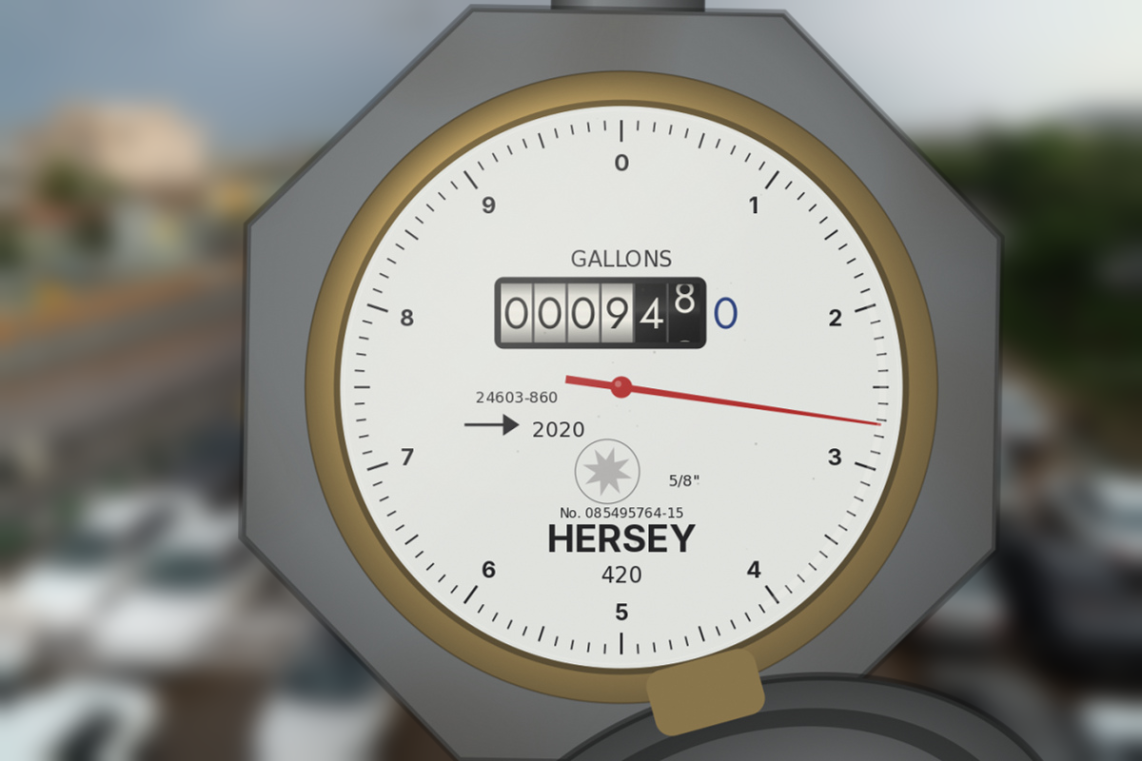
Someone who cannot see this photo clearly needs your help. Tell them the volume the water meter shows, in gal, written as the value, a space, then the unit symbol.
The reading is 9482.7 gal
